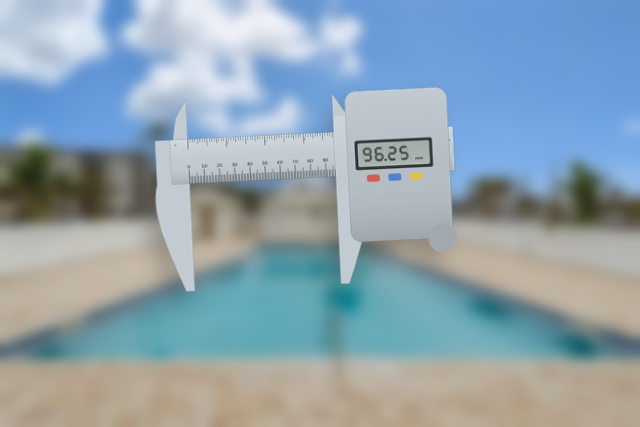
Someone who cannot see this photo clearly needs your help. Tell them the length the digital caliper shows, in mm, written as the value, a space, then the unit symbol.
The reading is 96.25 mm
